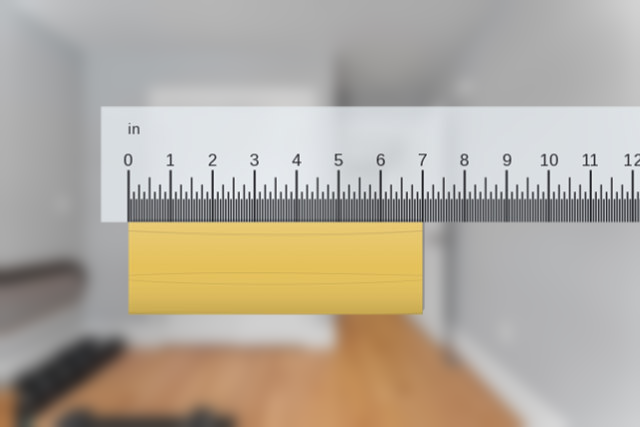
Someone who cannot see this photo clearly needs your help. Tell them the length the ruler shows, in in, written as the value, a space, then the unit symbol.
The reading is 7 in
